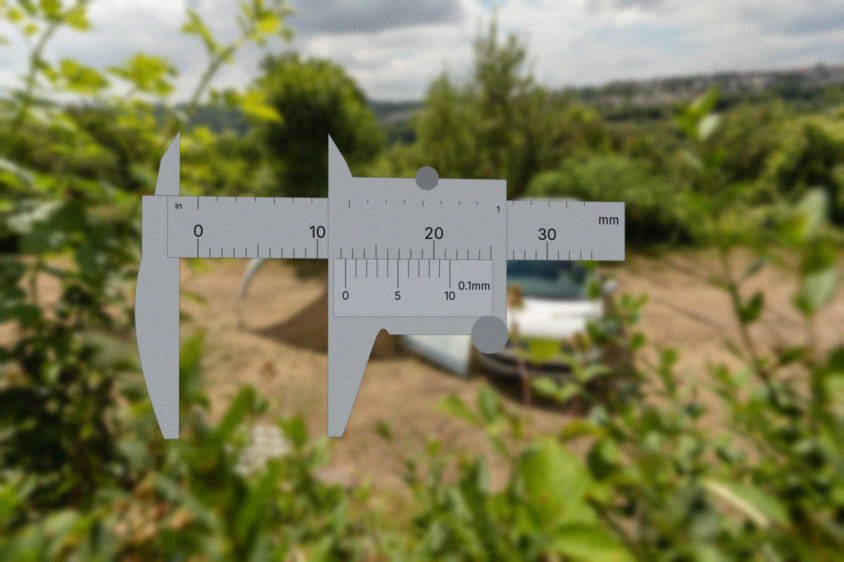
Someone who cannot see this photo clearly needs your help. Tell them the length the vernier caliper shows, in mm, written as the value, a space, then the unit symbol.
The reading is 12.4 mm
